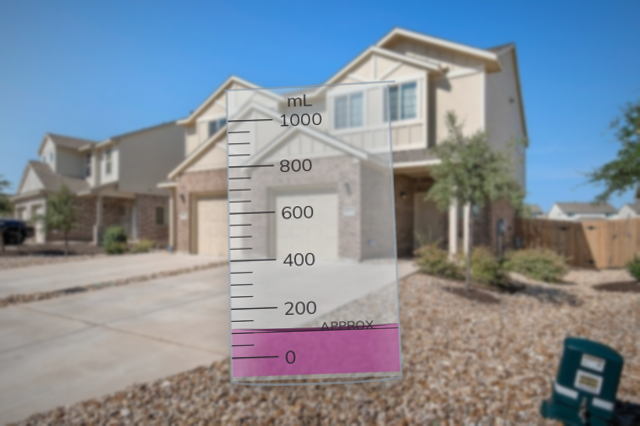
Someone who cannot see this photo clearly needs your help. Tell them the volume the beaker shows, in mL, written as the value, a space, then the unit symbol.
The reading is 100 mL
